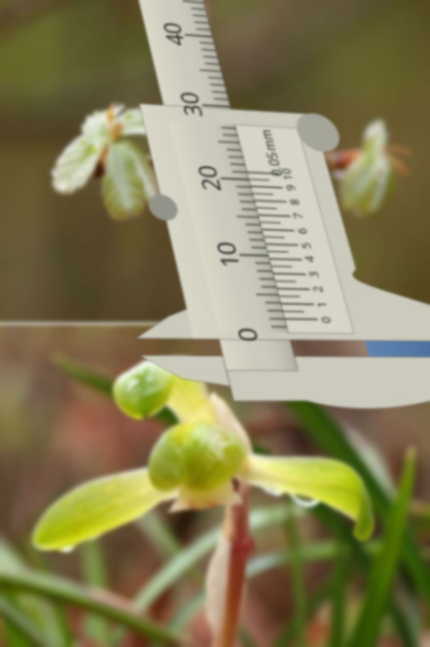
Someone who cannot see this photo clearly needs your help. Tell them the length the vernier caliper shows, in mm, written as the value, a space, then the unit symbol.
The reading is 2.0 mm
